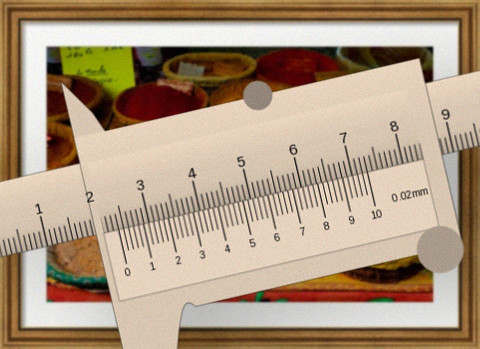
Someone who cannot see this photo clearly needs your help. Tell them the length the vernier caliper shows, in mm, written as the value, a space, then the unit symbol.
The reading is 24.0 mm
